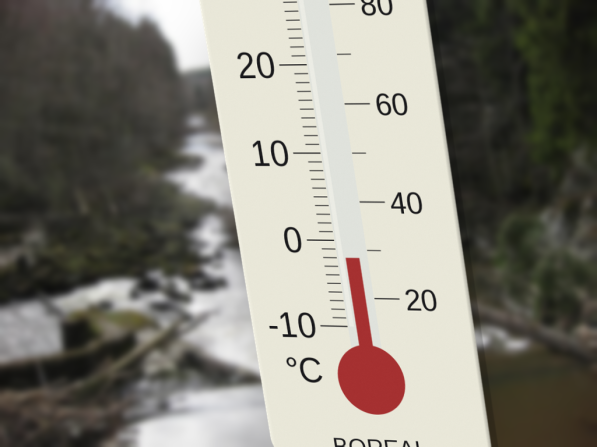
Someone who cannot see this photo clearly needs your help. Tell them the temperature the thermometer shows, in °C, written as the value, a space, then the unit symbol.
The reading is -2 °C
